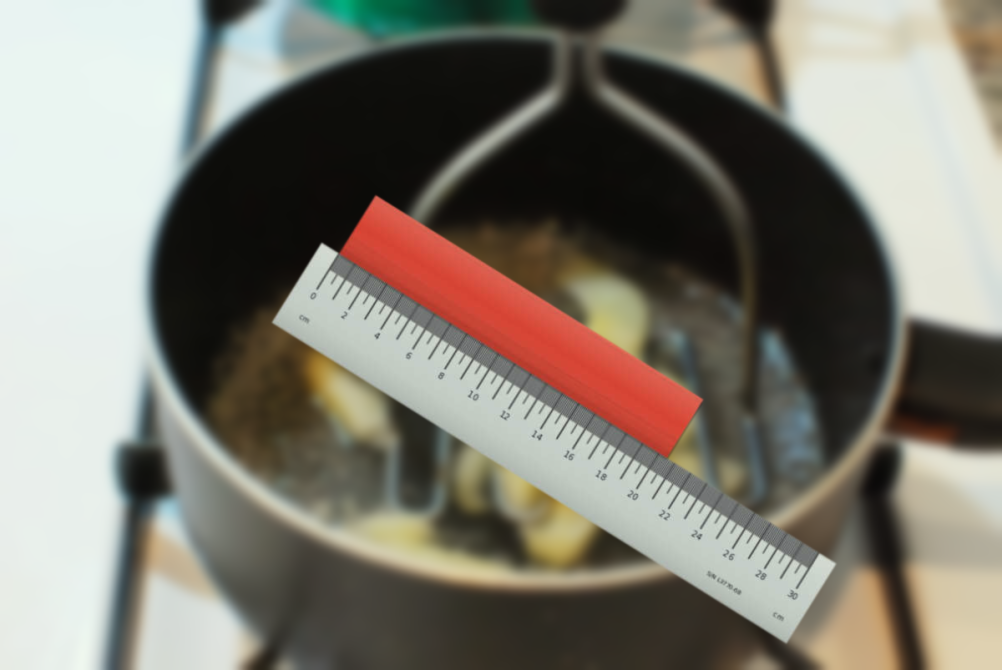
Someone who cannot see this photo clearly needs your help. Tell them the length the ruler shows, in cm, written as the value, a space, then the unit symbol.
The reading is 20.5 cm
